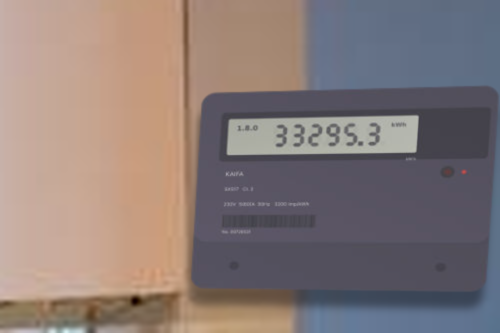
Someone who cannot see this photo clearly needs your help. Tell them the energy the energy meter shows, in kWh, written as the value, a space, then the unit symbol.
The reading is 33295.3 kWh
